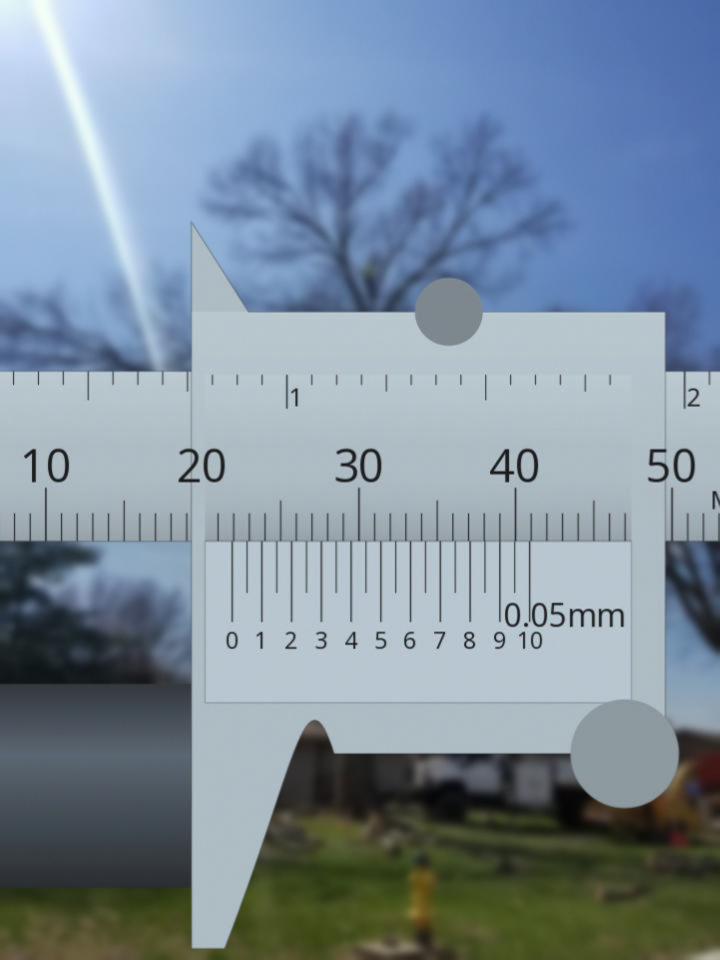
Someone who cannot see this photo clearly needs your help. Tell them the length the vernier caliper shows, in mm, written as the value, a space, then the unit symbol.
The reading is 21.9 mm
